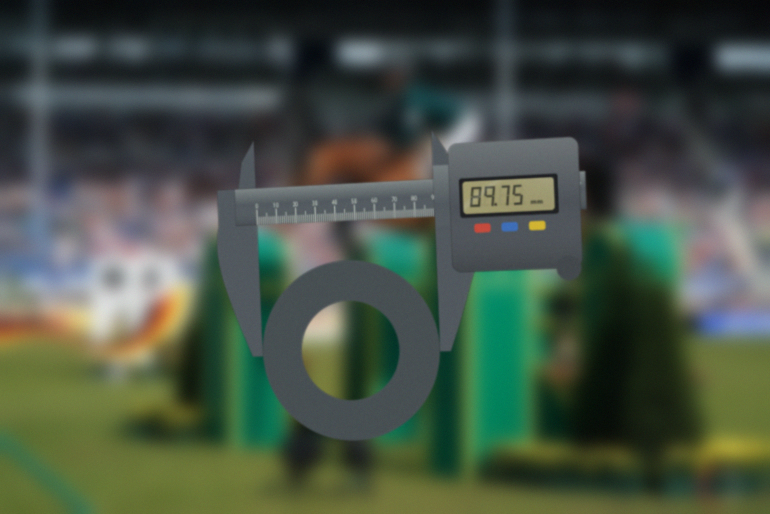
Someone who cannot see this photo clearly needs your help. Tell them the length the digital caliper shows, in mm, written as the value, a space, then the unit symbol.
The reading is 89.75 mm
